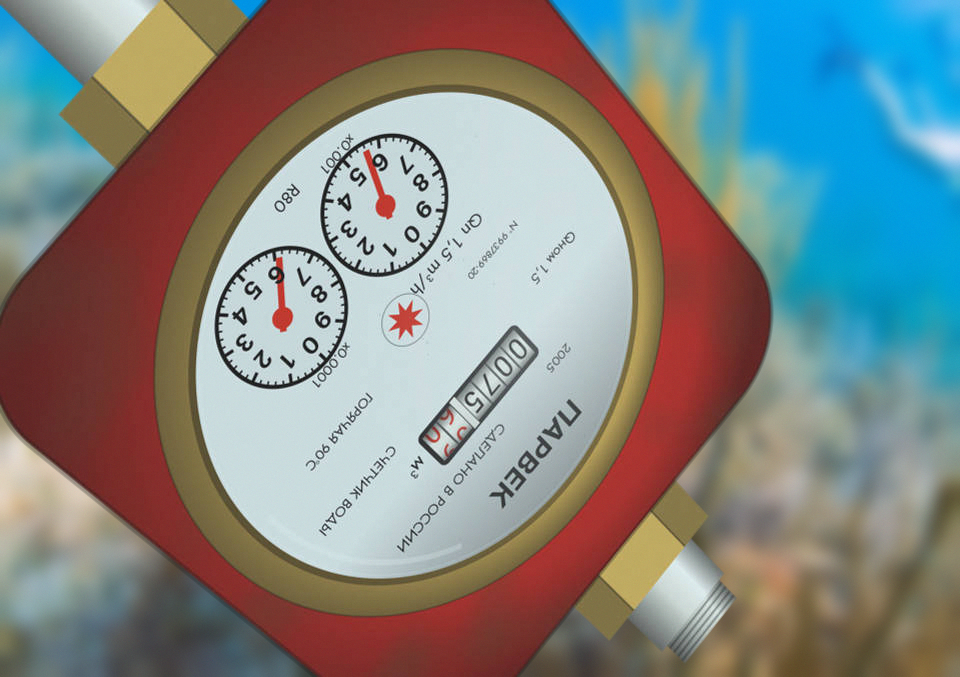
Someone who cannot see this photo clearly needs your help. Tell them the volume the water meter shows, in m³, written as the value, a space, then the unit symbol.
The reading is 75.5956 m³
